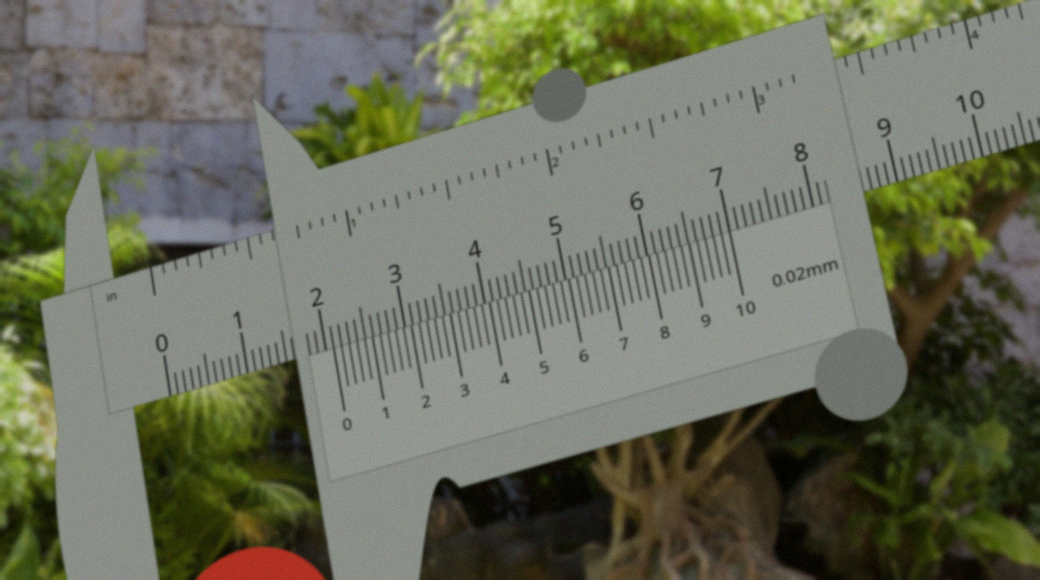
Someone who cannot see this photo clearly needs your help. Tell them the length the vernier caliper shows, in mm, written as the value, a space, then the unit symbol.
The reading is 21.0 mm
